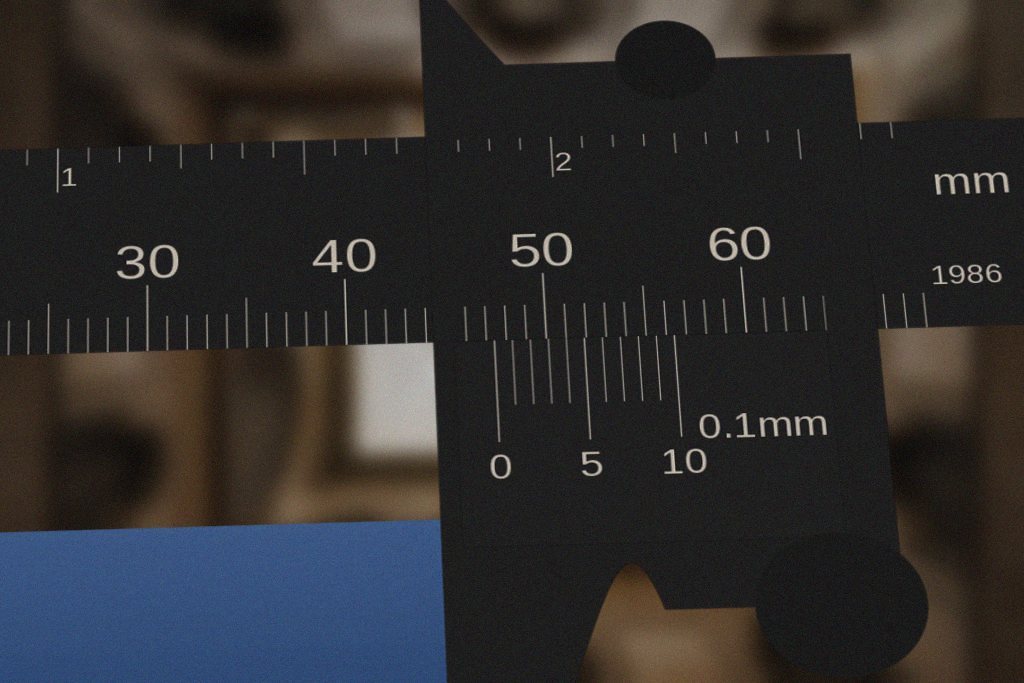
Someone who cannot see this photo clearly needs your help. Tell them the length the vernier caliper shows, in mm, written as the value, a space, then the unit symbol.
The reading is 47.4 mm
